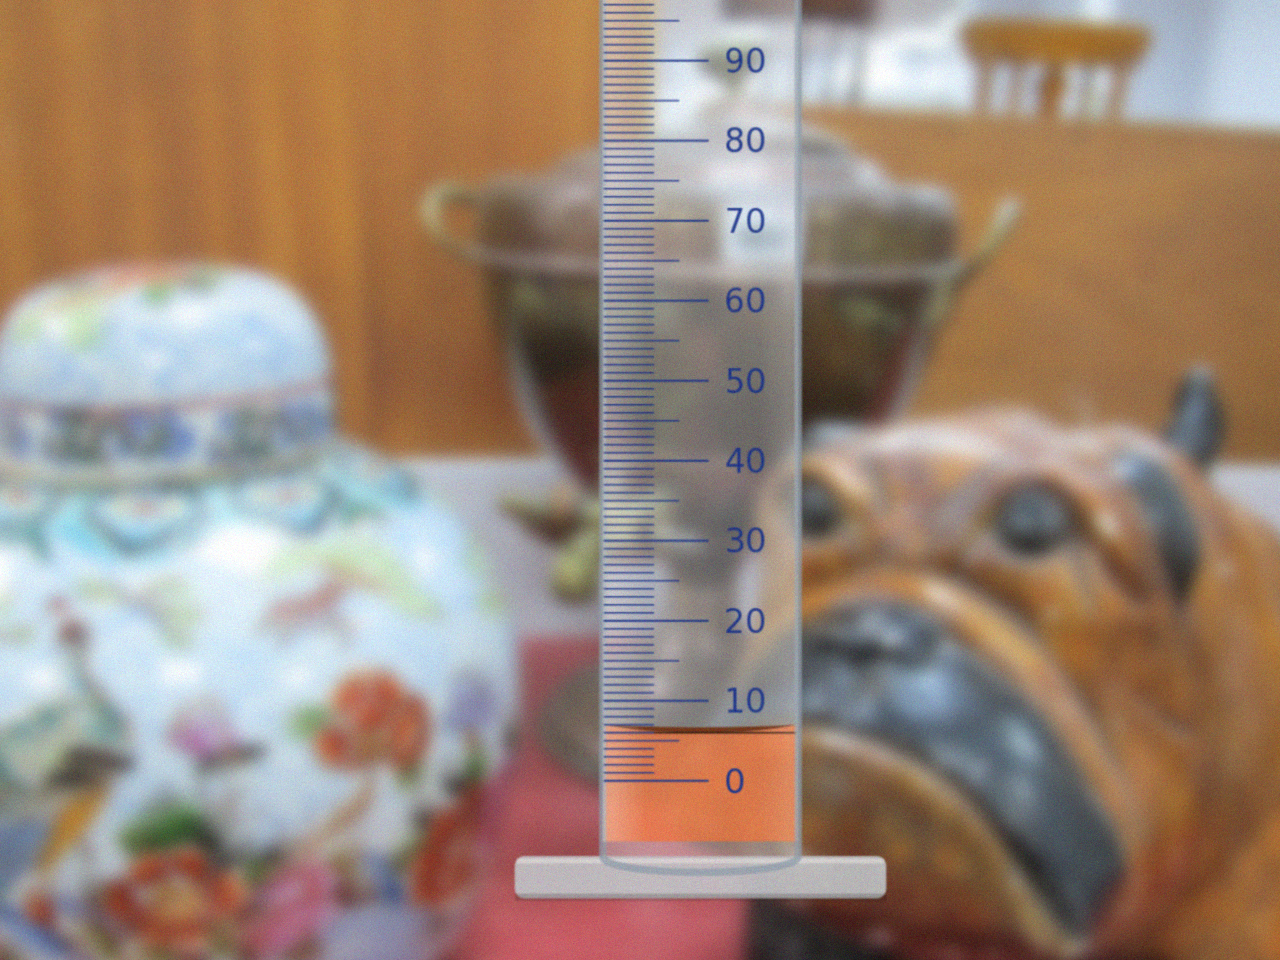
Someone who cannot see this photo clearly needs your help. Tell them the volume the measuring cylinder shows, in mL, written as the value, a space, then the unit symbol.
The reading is 6 mL
